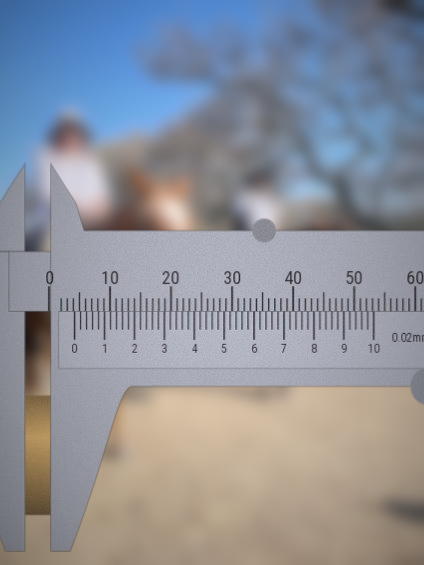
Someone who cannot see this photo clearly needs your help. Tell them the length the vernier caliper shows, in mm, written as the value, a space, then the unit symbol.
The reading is 4.2 mm
